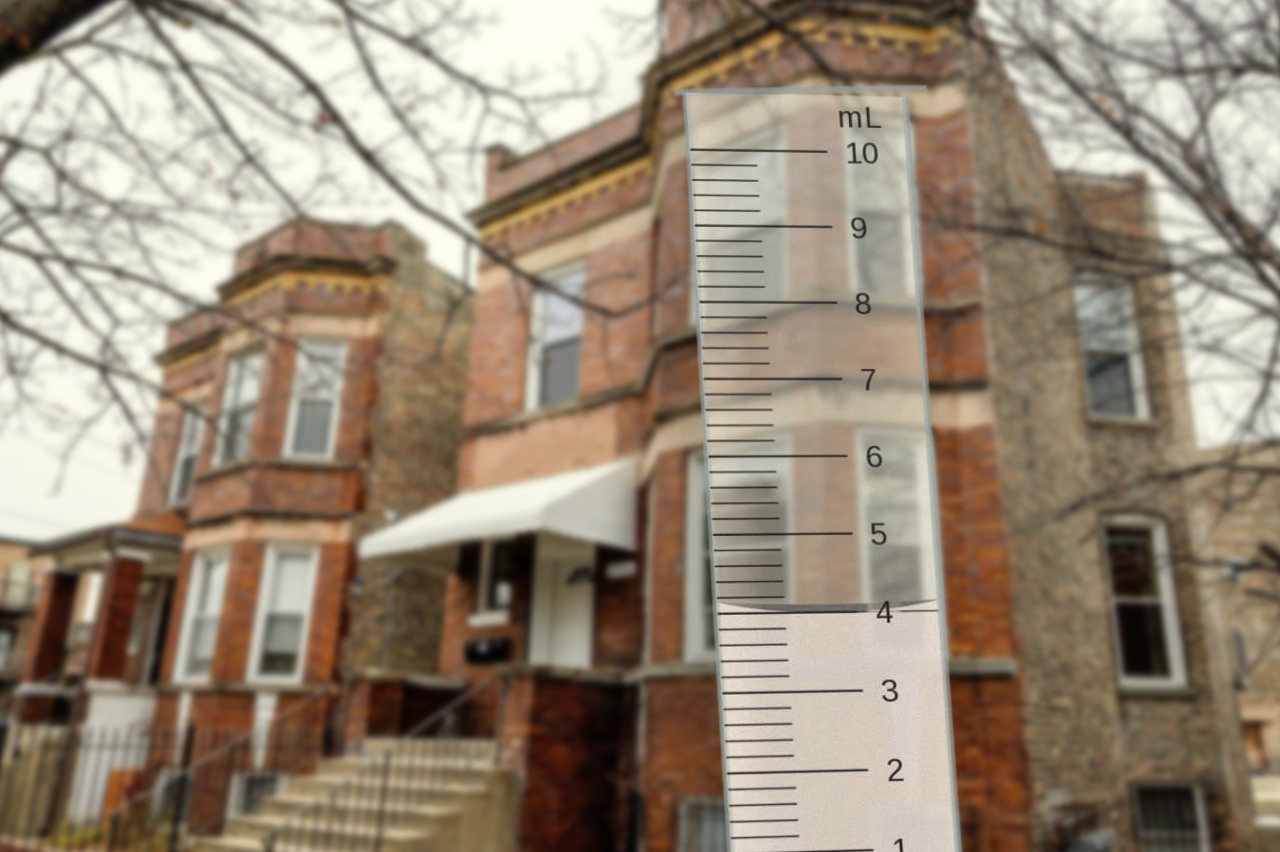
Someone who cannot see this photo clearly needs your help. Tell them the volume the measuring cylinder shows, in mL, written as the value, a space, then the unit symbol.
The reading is 4 mL
